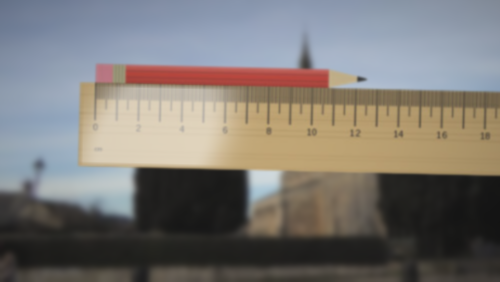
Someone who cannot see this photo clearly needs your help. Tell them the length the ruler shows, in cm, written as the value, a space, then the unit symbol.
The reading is 12.5 cm
